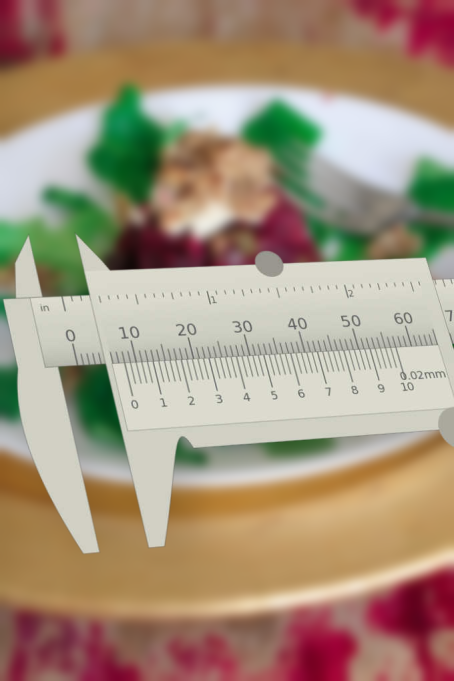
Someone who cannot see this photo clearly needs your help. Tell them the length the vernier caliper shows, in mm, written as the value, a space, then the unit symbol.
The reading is 8.0 mm
